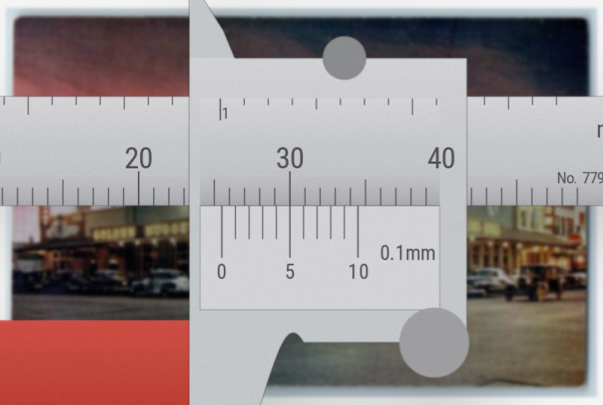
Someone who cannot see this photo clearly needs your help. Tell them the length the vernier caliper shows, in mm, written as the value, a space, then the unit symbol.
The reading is 25.5 mm
